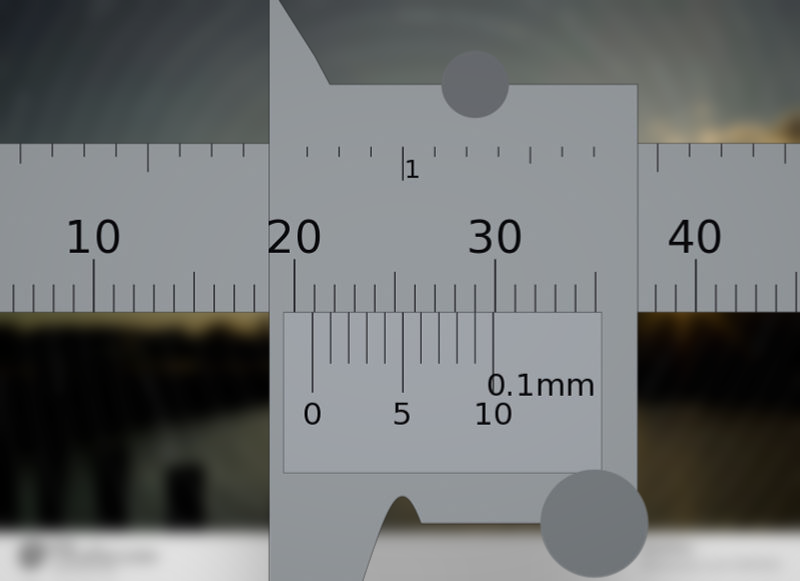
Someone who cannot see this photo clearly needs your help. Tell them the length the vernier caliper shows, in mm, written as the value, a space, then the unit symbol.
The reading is 20.9 mm
